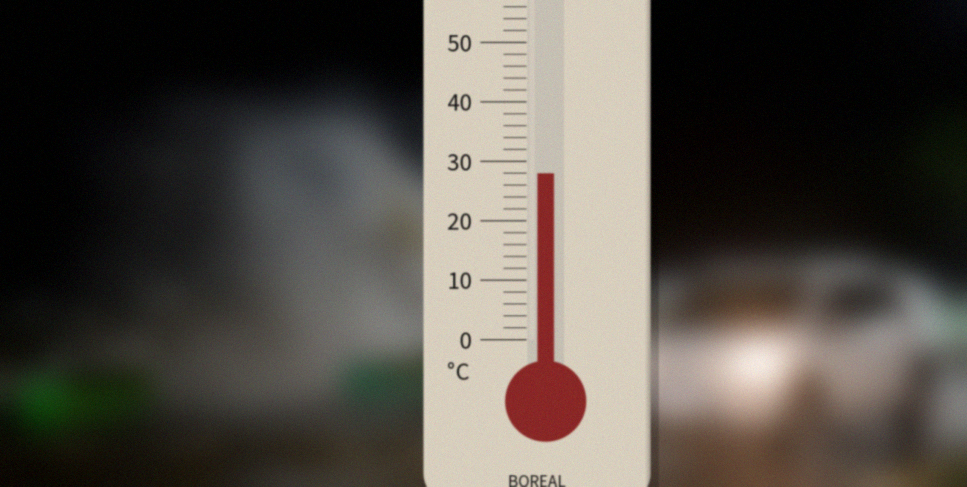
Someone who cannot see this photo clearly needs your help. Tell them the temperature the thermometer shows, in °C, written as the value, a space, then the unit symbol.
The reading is 28 °C
